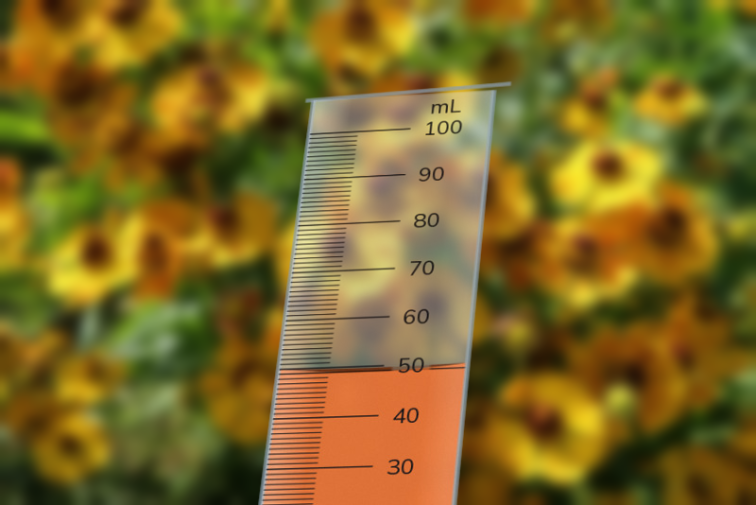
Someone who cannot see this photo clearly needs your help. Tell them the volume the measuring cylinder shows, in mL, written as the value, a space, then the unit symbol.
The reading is 49 mL
